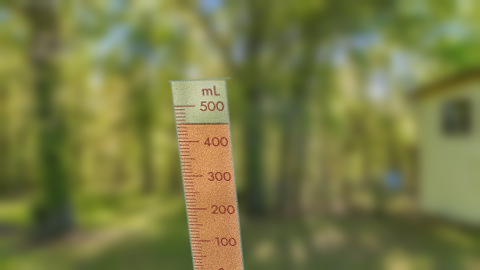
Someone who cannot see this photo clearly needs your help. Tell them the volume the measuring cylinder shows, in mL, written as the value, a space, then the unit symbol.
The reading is 450 mL
